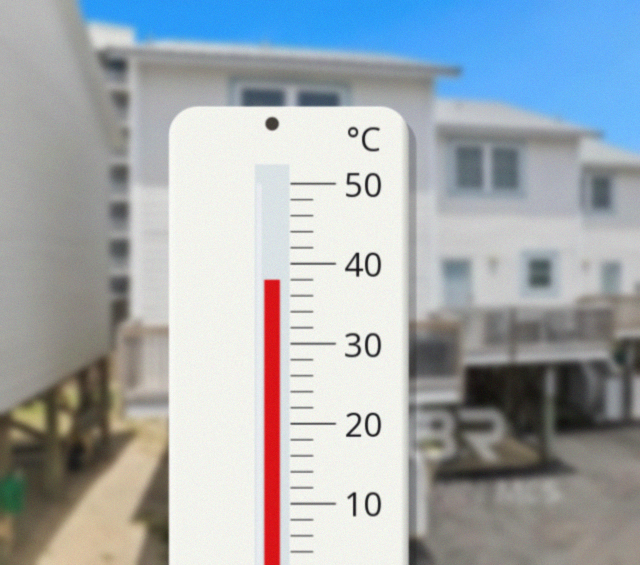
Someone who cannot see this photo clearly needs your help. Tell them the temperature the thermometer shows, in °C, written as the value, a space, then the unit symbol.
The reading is 38 °C
